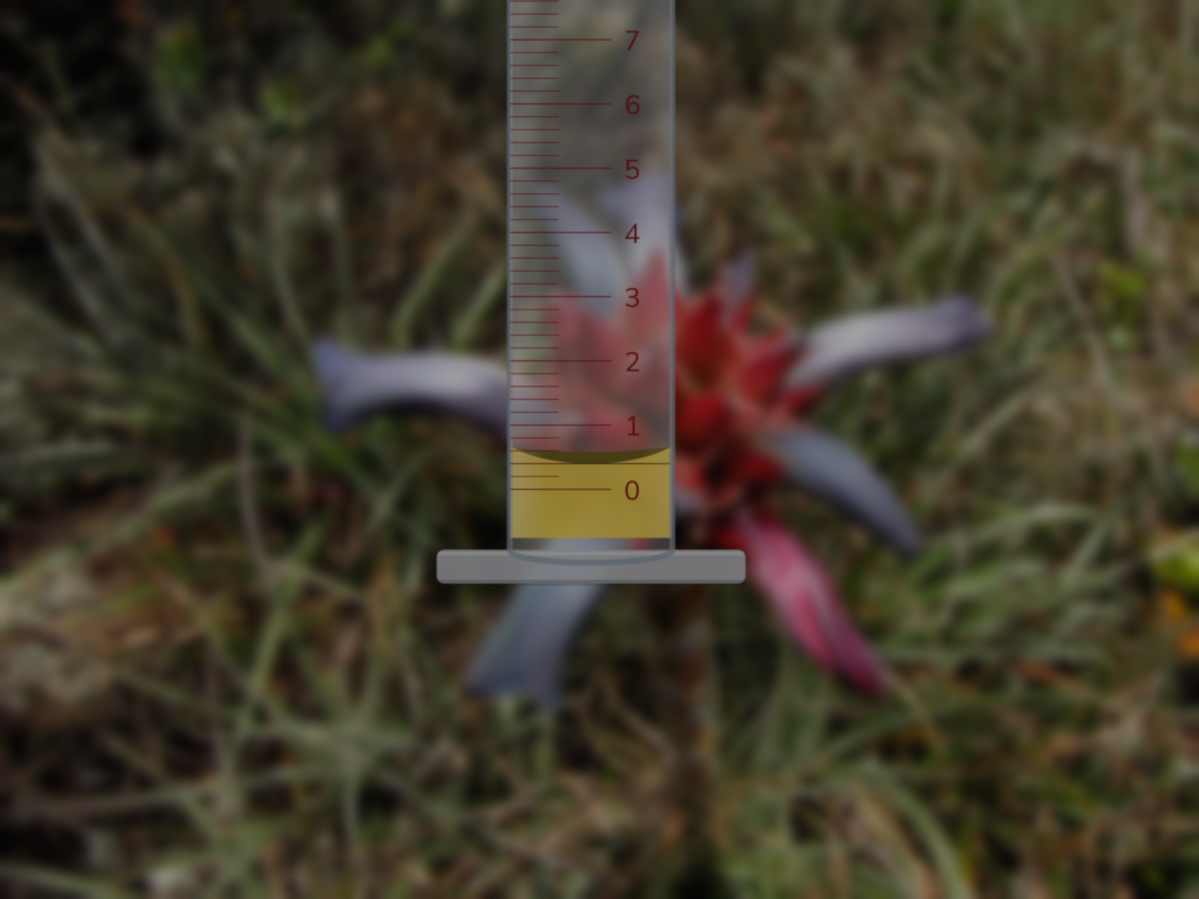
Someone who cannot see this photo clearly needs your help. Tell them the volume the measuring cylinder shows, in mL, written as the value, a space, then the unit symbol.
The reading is 0.4 mL
